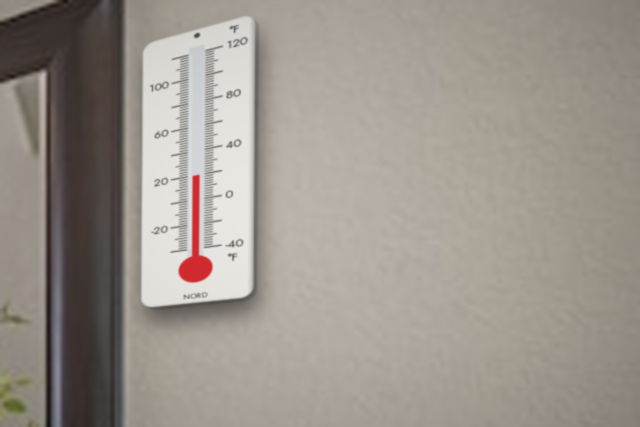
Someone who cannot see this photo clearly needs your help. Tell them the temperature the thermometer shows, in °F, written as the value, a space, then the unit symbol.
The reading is 20 °F
